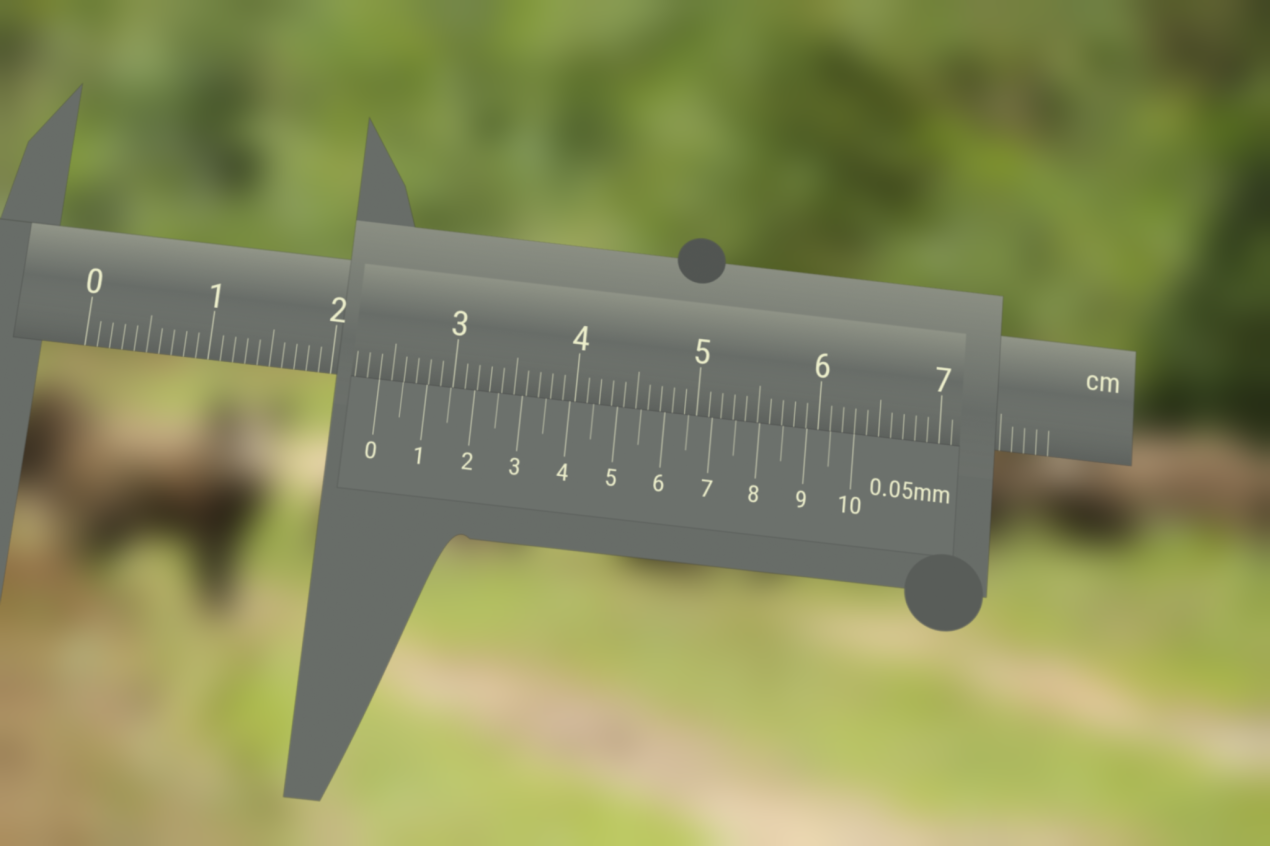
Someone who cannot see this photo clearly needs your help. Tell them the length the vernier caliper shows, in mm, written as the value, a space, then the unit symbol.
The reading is 24.0 mm
